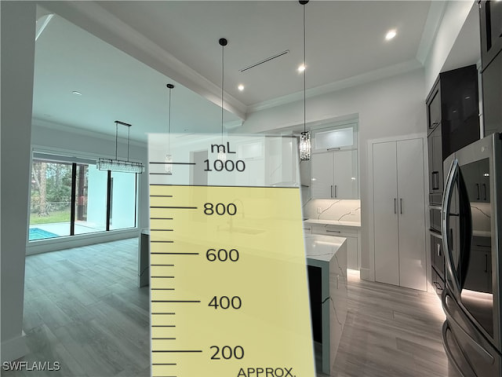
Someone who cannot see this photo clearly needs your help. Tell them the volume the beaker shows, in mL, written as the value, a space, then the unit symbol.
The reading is 900 mL
